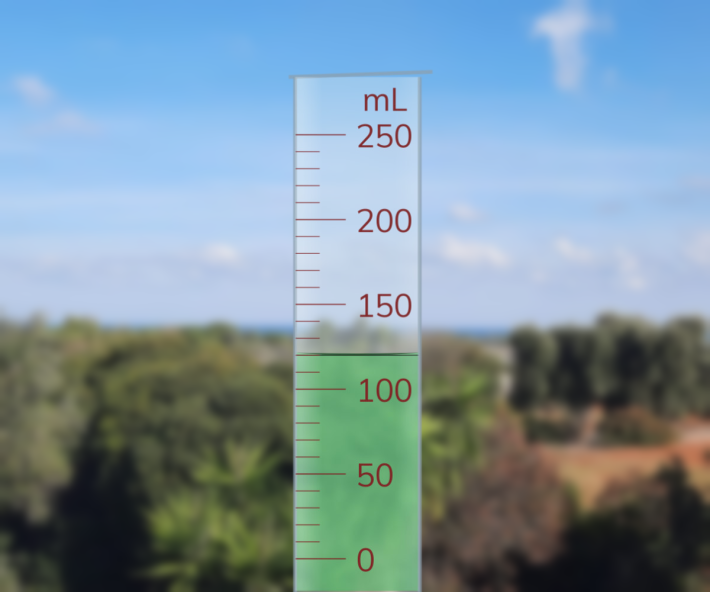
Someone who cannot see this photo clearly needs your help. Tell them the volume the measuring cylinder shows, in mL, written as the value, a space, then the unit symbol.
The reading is 120 mL
